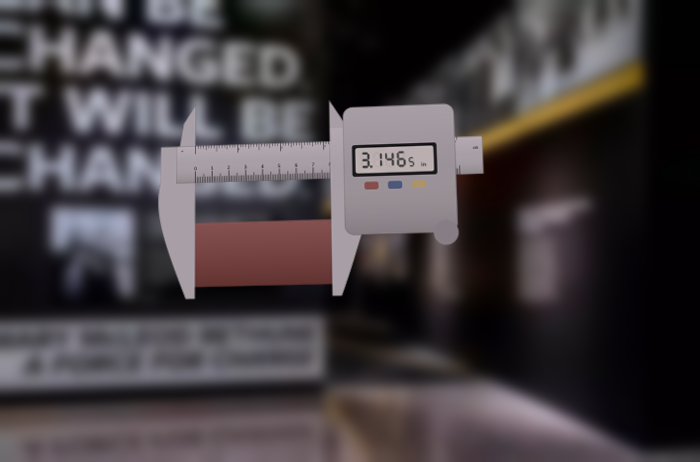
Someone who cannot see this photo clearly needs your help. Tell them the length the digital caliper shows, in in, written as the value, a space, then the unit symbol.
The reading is 3.1465 in
